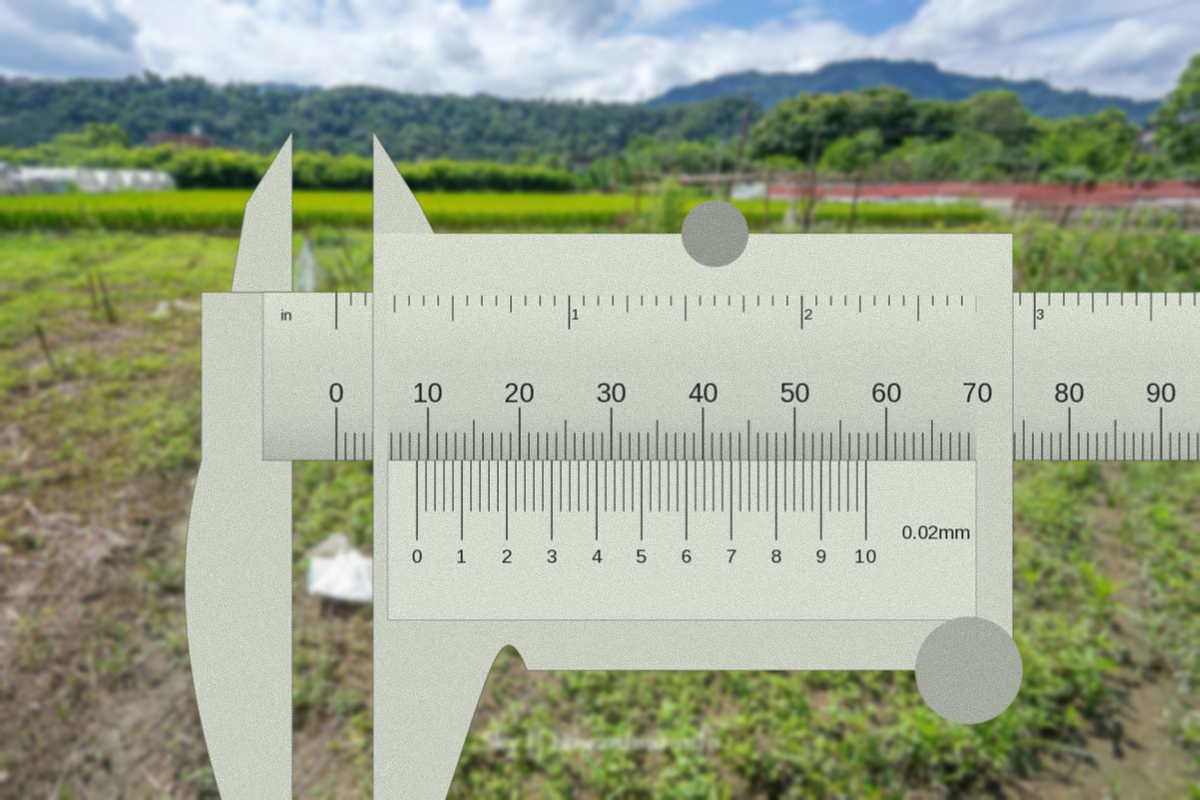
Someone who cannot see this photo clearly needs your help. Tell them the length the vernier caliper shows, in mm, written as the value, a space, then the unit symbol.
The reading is 8.8 mm
